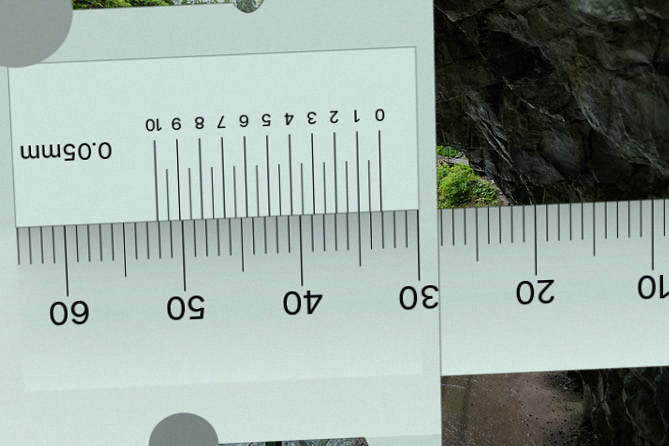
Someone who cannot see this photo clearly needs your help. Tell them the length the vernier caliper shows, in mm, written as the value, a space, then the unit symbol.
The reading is 33.1 mm
